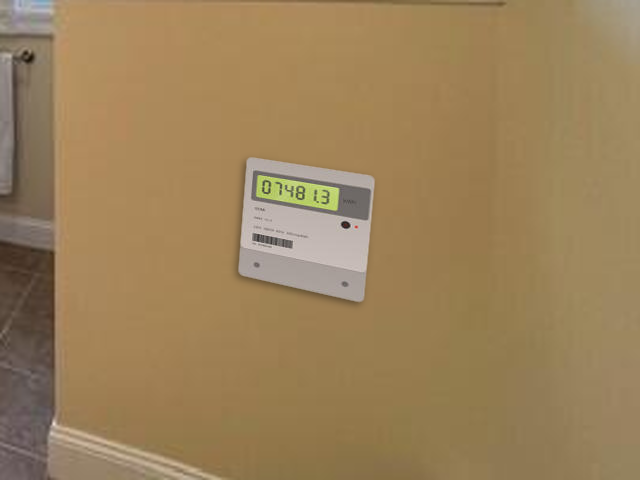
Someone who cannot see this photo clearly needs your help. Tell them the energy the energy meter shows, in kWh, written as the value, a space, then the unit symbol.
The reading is 7481.3 kWh
